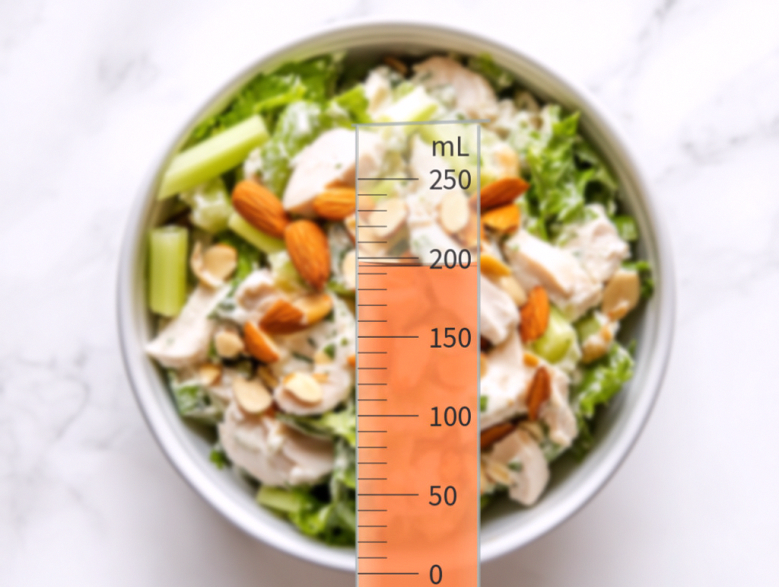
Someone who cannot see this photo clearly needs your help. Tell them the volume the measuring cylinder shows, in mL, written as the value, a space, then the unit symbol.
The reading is 195 mL
